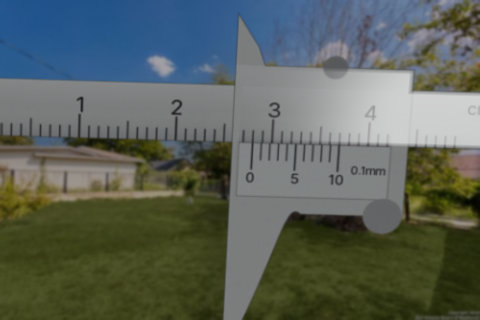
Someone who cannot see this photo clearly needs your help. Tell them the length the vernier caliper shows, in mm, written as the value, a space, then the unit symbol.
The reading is 28.0 mm
